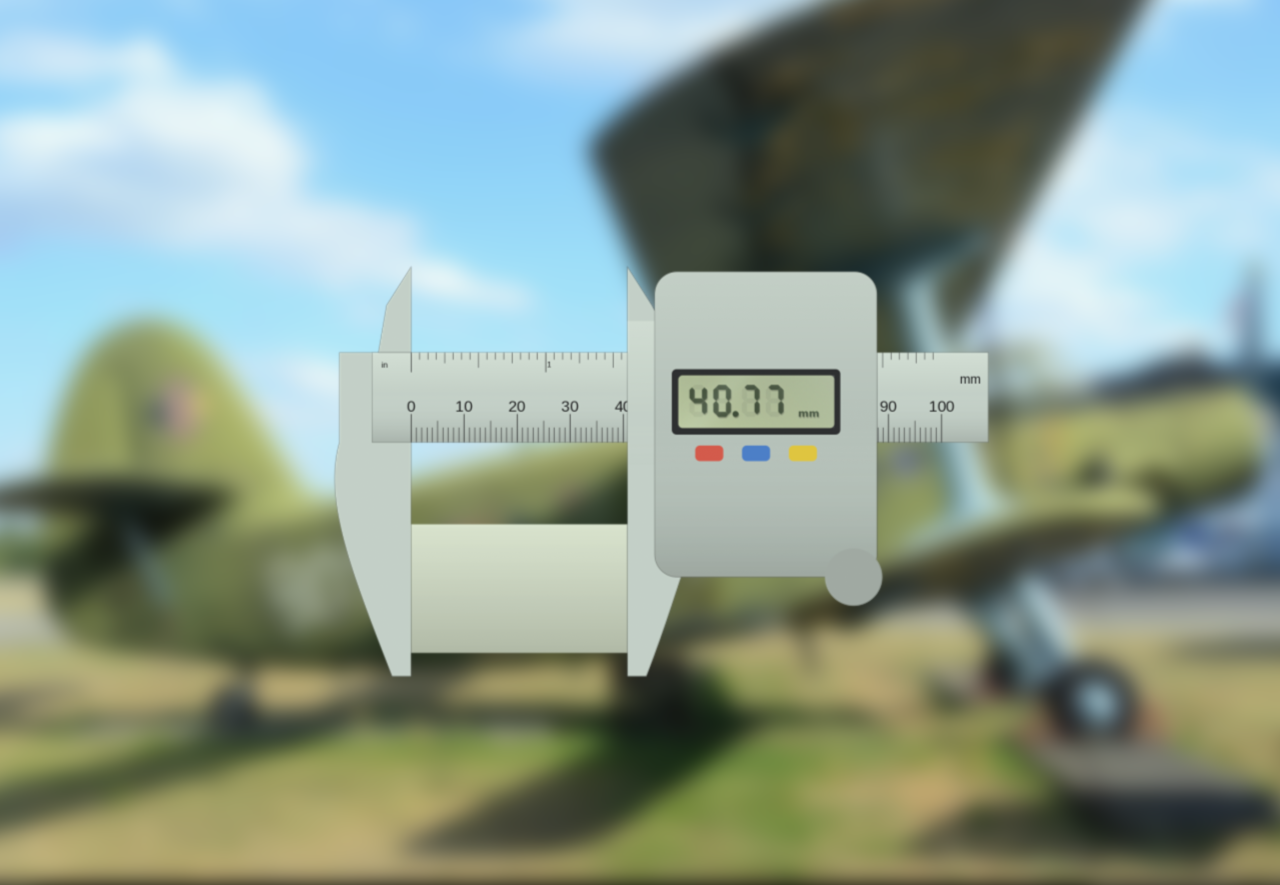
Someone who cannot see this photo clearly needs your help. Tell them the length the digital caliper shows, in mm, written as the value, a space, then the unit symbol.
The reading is 40.77 mm
